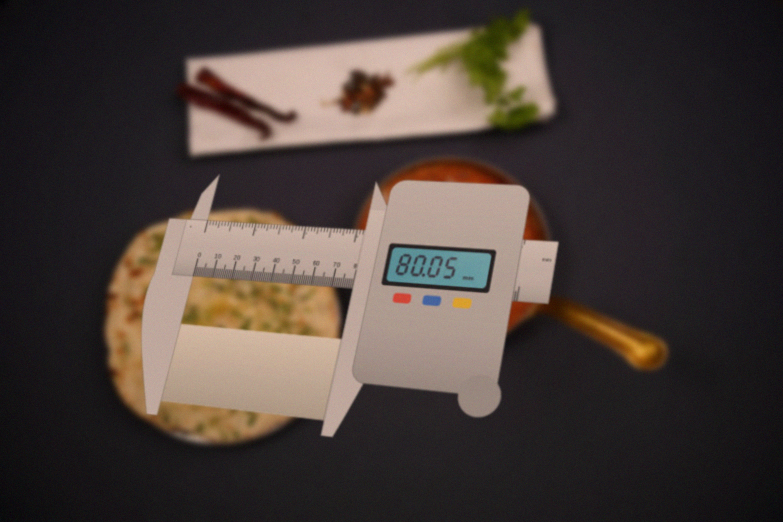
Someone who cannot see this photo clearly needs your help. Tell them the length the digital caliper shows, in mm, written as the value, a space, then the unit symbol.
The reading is 80.05 mm
